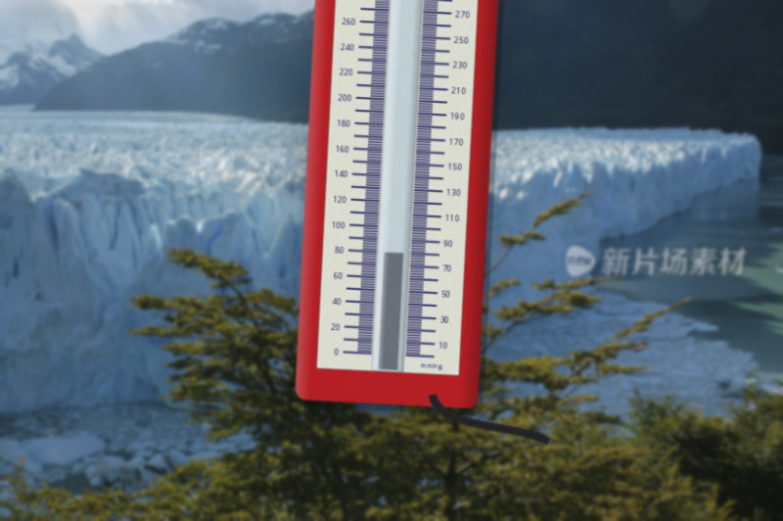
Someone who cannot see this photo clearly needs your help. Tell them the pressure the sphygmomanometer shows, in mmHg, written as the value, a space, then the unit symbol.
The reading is 80 mmHg
